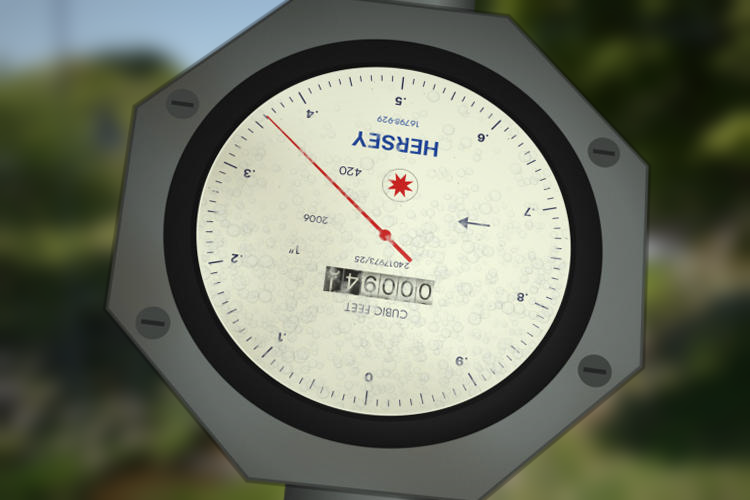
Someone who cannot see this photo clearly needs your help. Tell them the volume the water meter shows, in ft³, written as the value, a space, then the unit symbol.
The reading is 941.36 ft³
